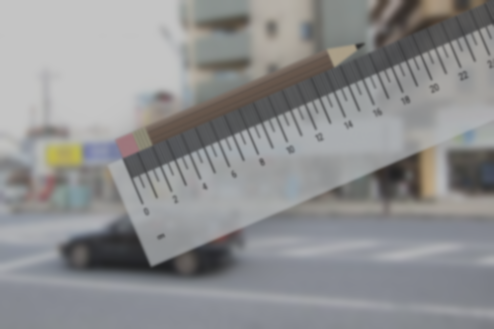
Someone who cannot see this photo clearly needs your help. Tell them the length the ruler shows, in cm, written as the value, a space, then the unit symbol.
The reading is 17 cm
